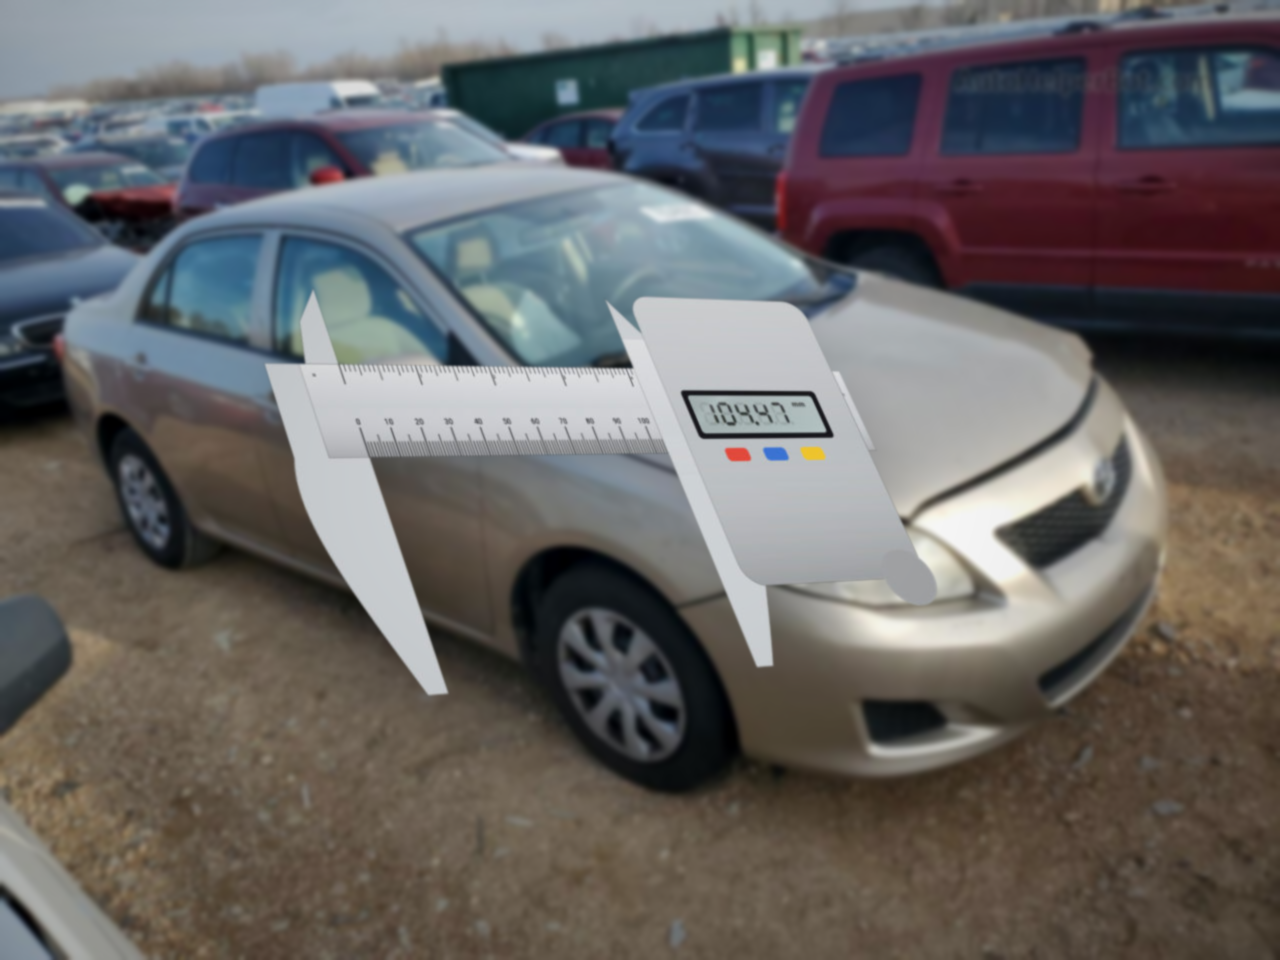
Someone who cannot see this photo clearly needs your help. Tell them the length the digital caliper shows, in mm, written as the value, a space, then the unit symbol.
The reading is 104.47 mm
